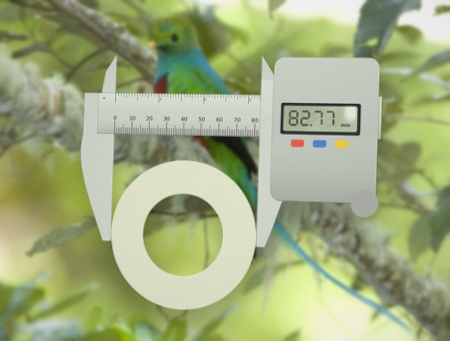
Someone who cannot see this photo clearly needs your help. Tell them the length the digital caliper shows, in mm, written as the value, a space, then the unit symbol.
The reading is 82.77 mm
